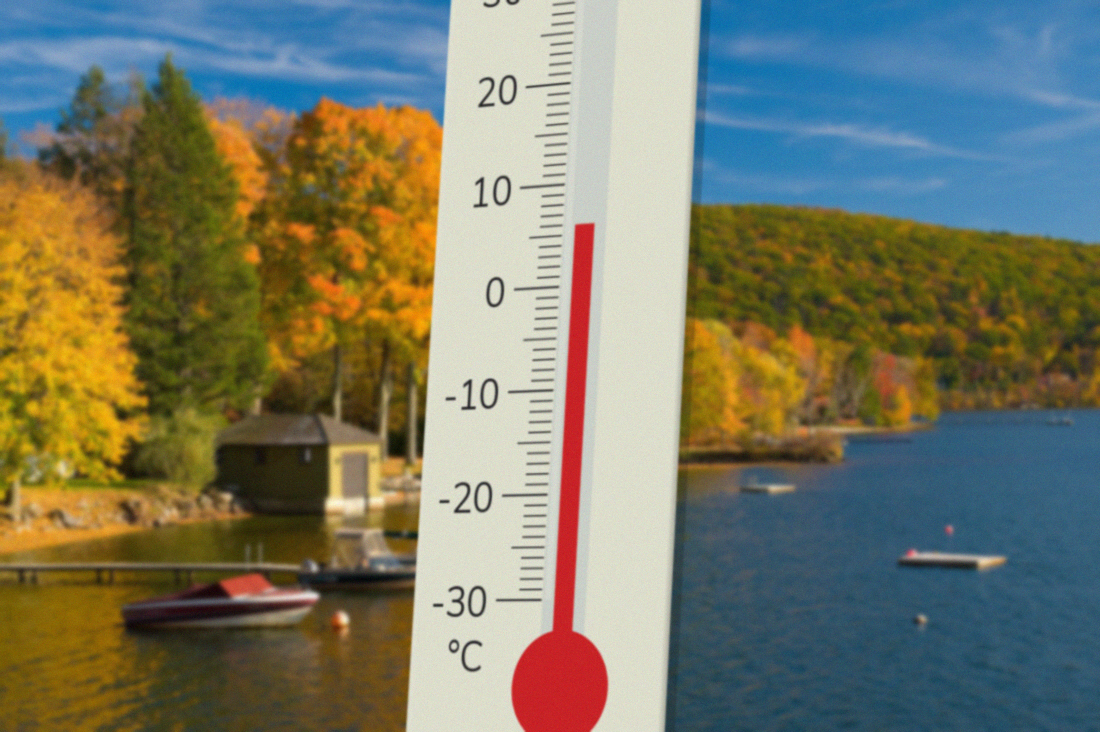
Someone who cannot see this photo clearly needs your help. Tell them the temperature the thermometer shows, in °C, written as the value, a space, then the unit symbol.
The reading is 6 °C
